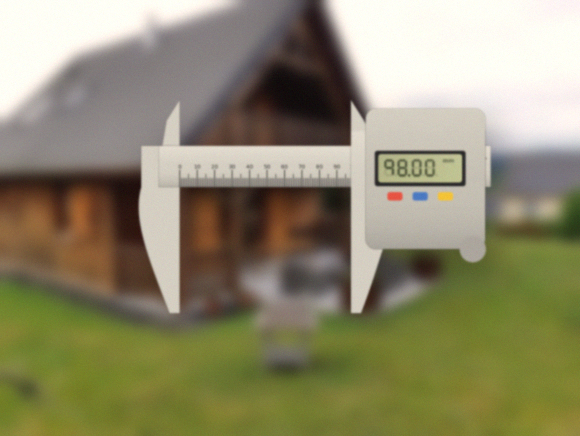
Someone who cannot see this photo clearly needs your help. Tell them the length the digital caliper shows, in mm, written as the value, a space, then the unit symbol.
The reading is 98.00 mm
